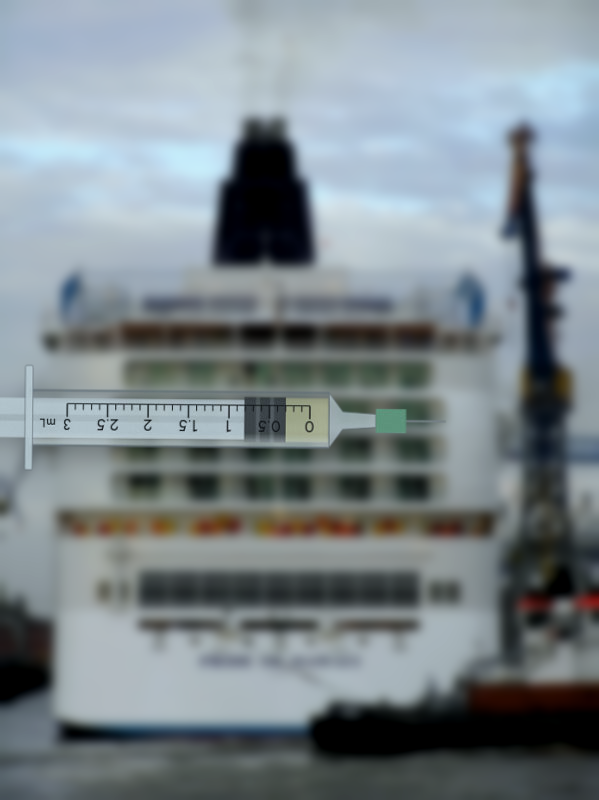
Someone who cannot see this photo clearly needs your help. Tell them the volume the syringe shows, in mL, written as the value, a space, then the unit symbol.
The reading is 0.3 mL
